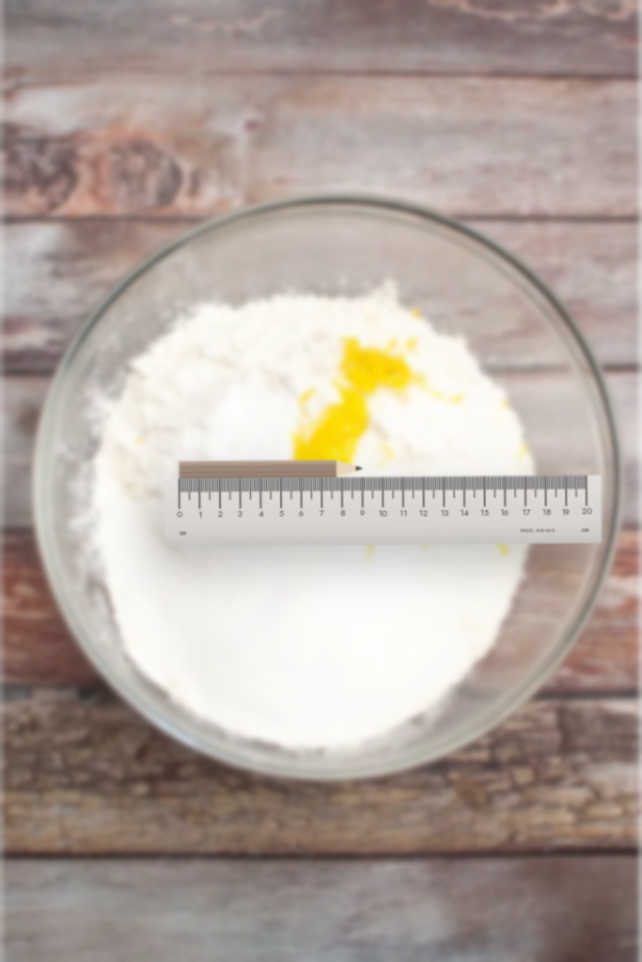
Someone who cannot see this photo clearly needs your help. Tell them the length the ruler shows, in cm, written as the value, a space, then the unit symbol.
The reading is 9 cm
